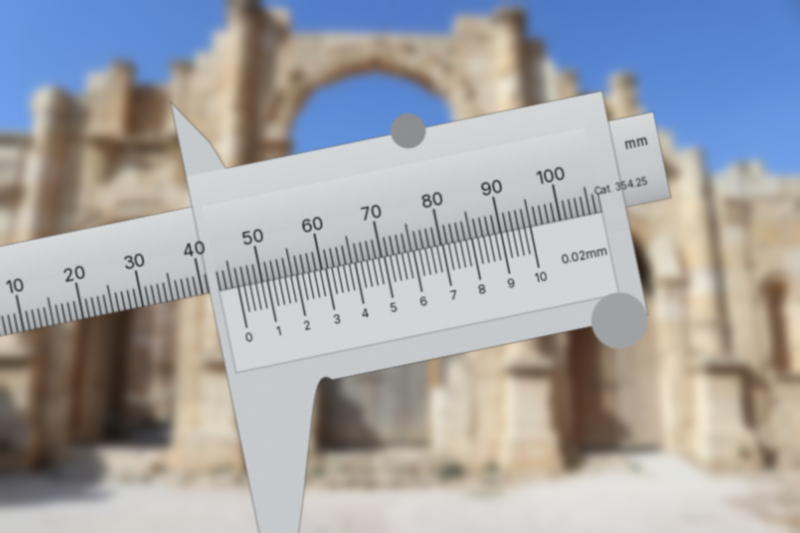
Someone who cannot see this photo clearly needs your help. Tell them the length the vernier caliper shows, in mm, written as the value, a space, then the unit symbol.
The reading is 46.0 mm
